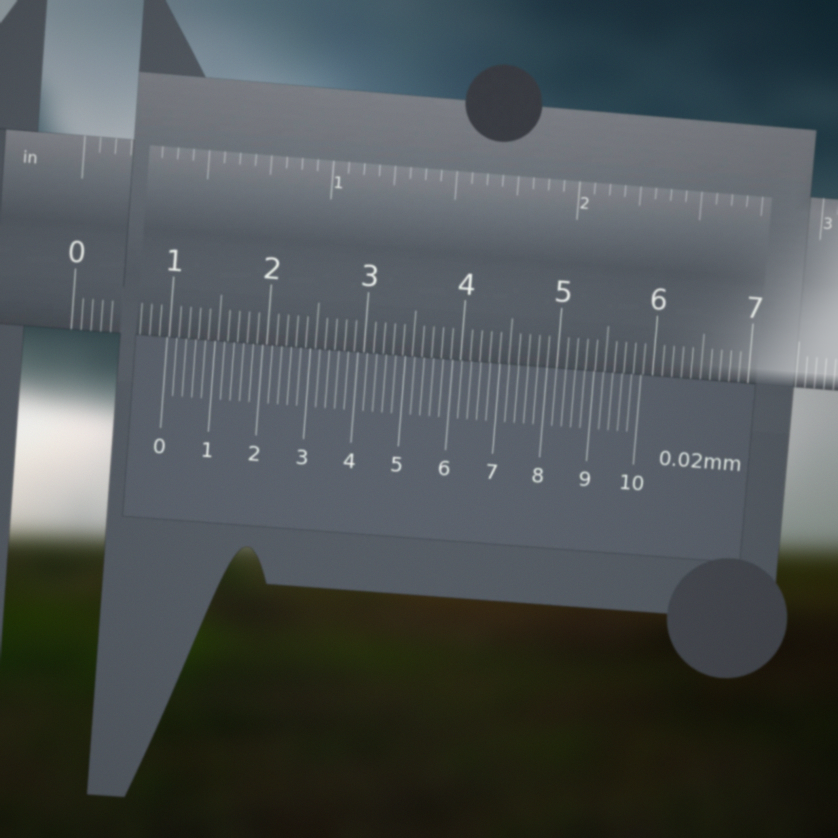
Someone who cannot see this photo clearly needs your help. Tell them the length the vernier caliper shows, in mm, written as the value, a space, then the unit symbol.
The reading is 9.8 mm
